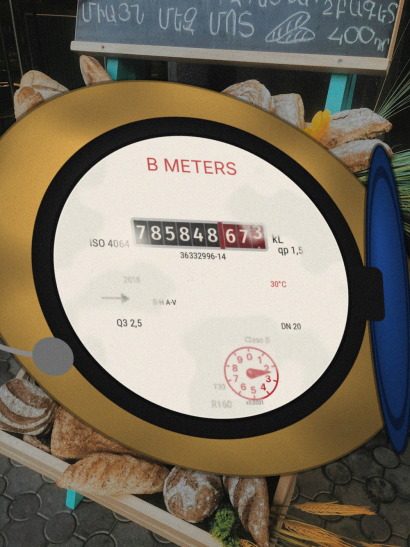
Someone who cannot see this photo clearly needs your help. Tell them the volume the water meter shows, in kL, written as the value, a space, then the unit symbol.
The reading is 785848.6732 kL
